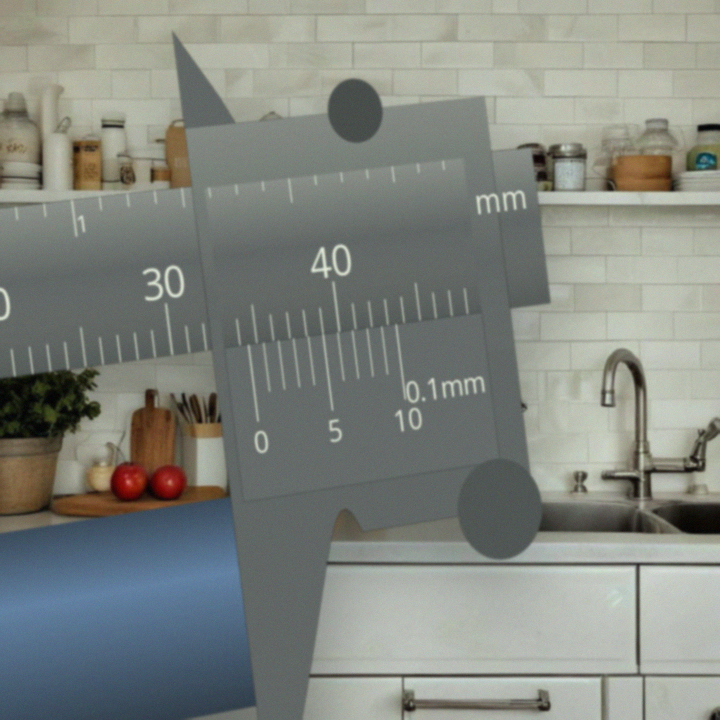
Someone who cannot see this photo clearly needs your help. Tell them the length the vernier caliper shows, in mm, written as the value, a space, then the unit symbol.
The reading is 34.5 mm
